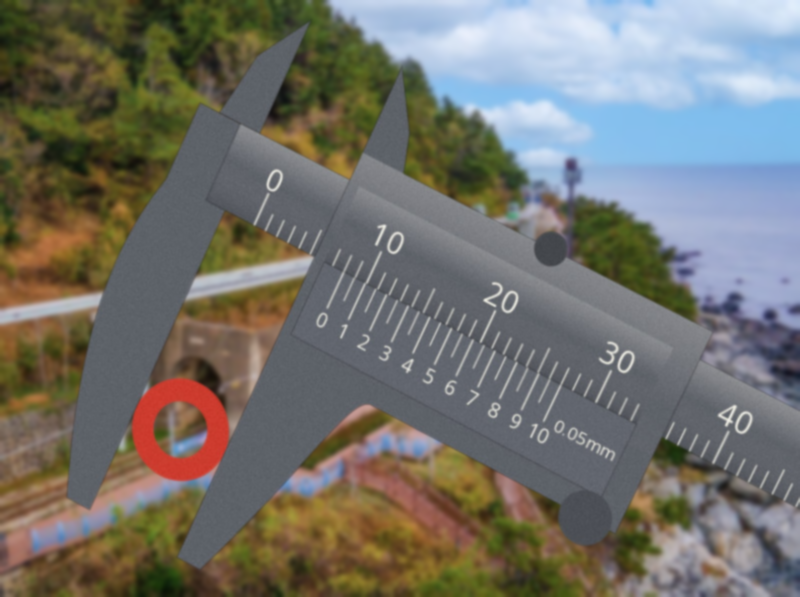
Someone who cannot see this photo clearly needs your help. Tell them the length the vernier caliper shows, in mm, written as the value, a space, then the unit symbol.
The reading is 8.0 mm
